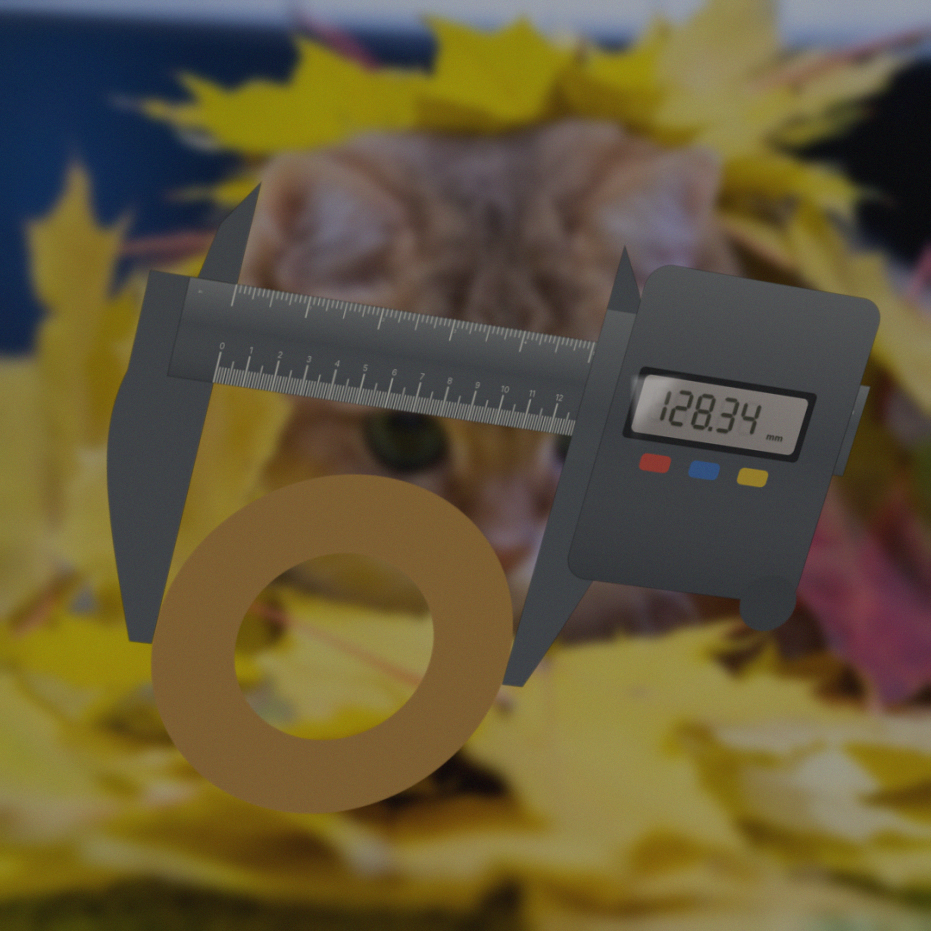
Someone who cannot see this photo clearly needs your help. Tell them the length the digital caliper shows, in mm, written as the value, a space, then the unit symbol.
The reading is 128.34 mm
